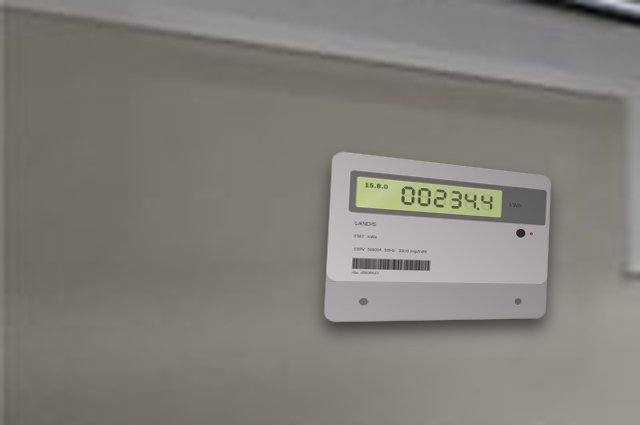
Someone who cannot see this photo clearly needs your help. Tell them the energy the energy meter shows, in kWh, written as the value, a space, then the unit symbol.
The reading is 234.4 kWh
